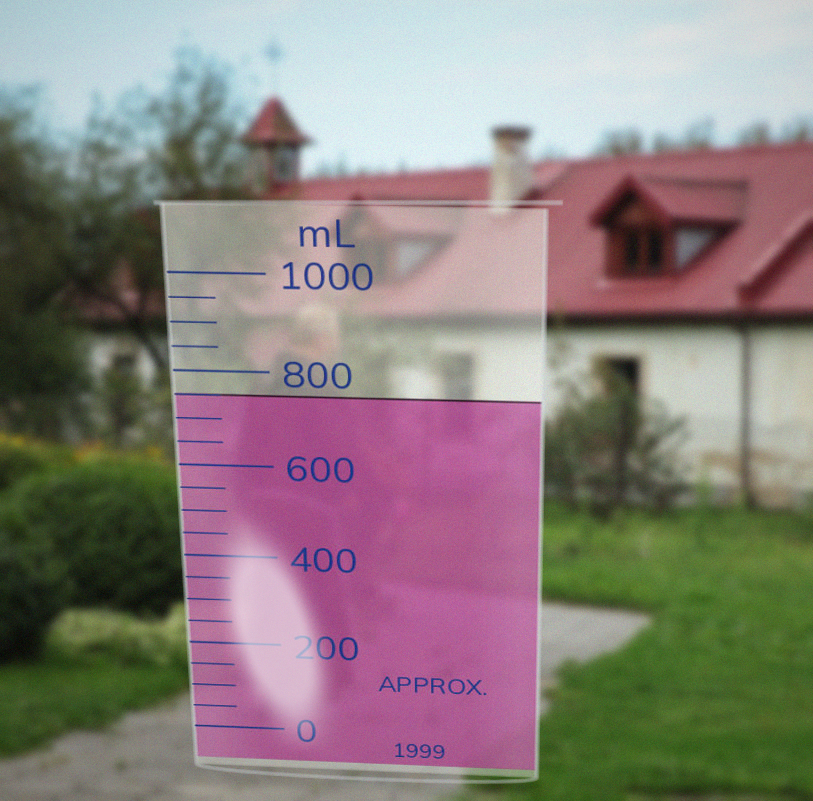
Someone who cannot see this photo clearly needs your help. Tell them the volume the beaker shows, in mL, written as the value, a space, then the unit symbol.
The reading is 750 mL
